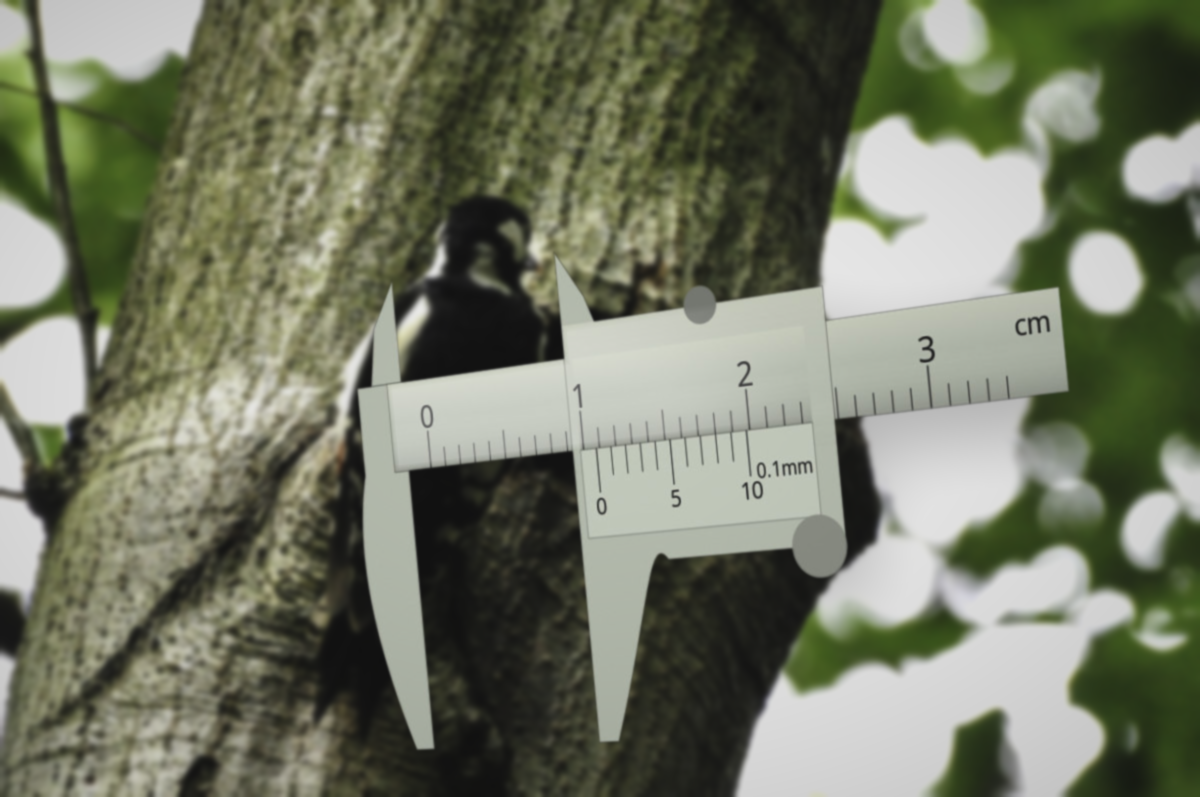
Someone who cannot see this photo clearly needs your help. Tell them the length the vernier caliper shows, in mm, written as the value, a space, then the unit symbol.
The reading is 10.8 mm
